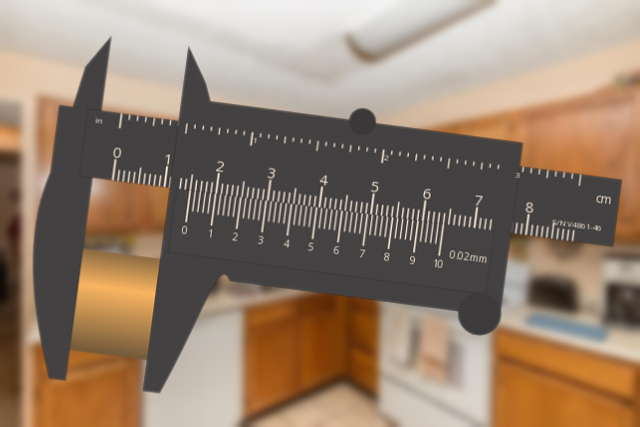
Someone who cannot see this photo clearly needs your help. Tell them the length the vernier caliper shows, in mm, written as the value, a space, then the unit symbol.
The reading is 15.0 mm
